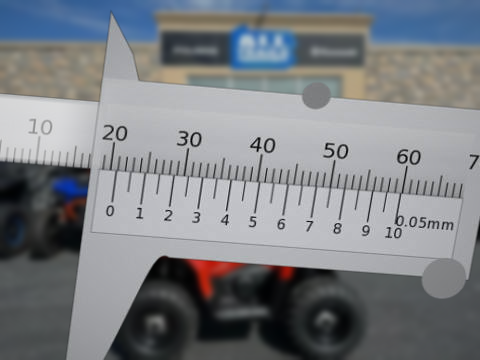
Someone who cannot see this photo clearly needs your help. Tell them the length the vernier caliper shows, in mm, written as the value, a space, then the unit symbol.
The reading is 20.8 mm
